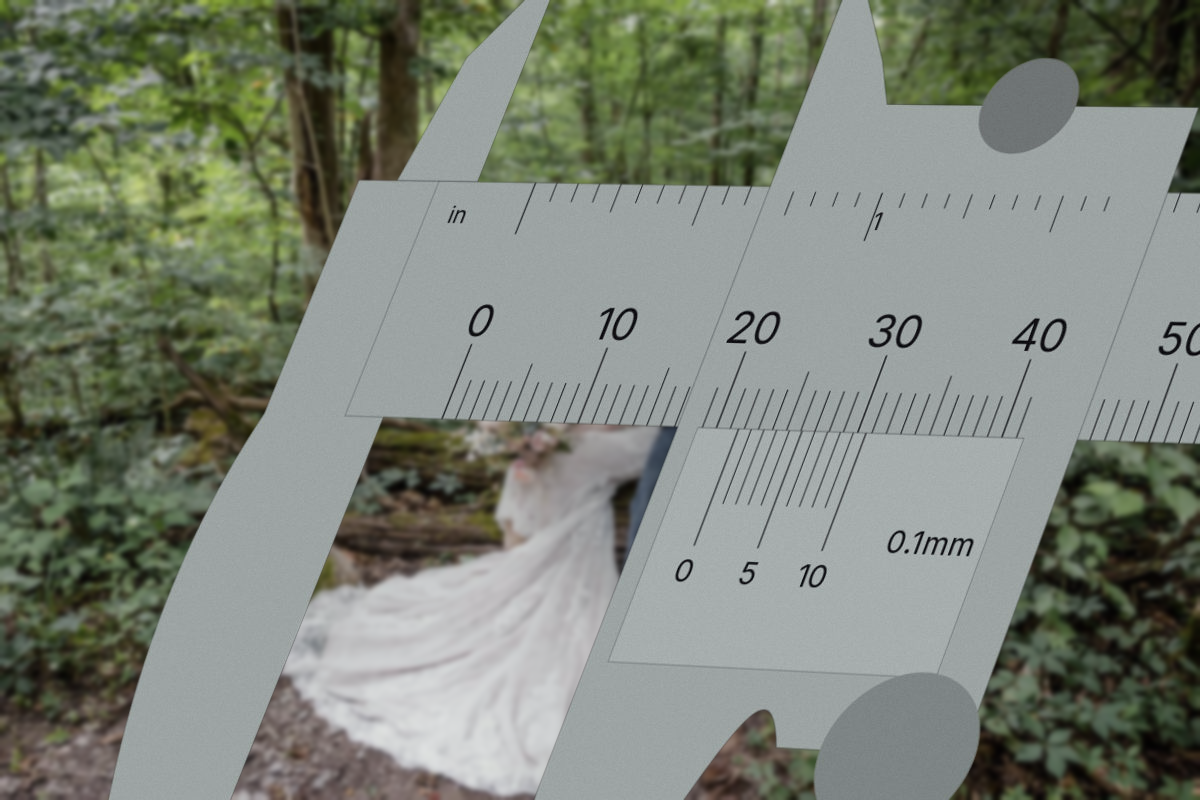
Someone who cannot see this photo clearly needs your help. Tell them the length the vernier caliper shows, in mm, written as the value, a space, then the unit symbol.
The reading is 21.6 mm
